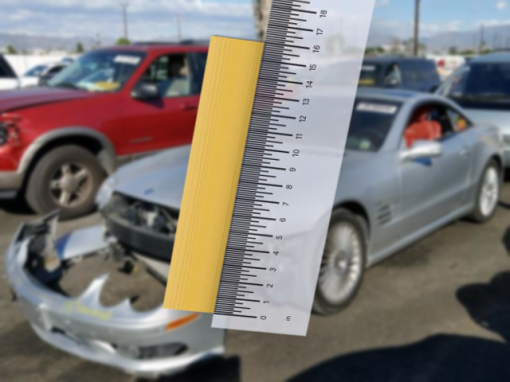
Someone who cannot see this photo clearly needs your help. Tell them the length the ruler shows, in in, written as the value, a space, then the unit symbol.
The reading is 16 in
